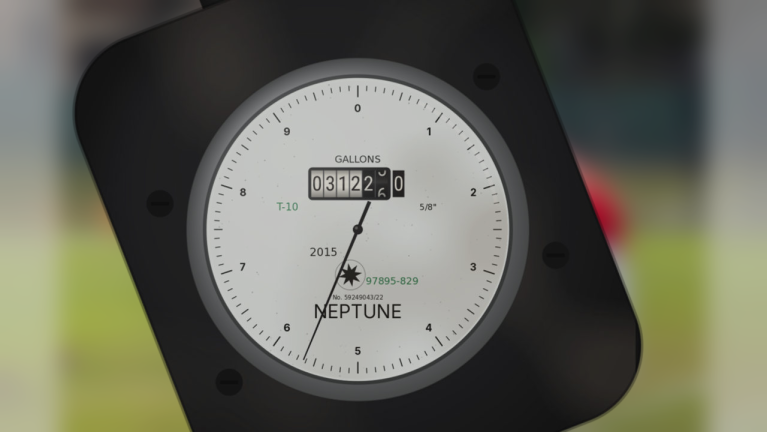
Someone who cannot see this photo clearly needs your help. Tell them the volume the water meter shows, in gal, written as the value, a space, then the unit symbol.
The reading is 312255.6 gal
